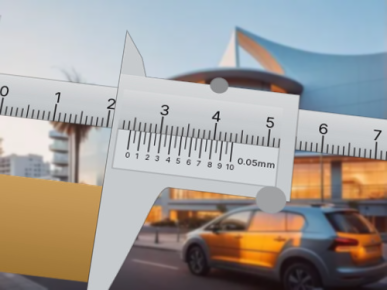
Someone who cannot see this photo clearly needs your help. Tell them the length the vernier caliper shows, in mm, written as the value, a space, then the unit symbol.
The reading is 24.4 mm
